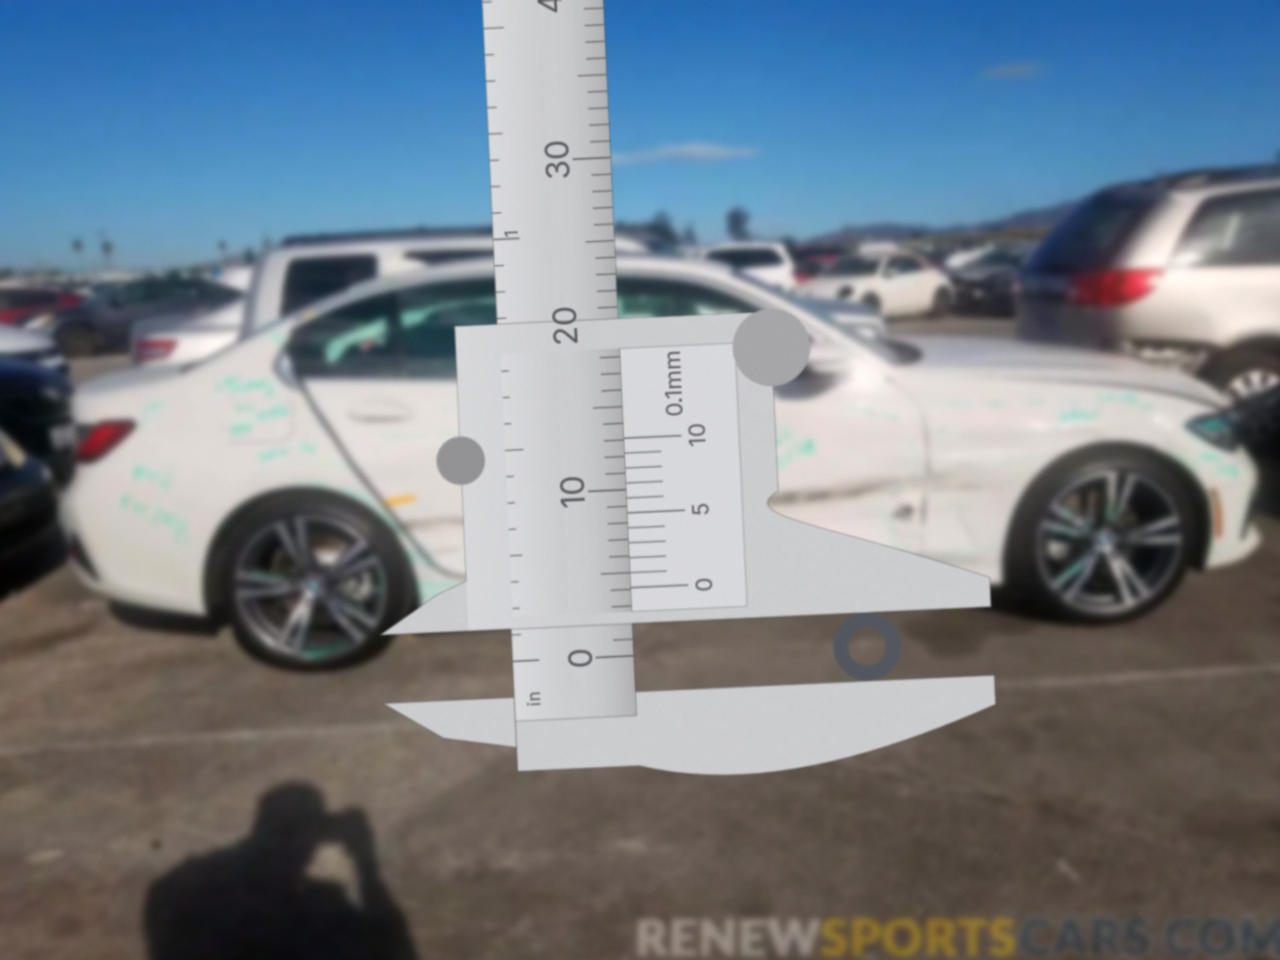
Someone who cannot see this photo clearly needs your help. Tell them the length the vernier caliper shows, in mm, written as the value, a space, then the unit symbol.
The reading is 4.1 mm
